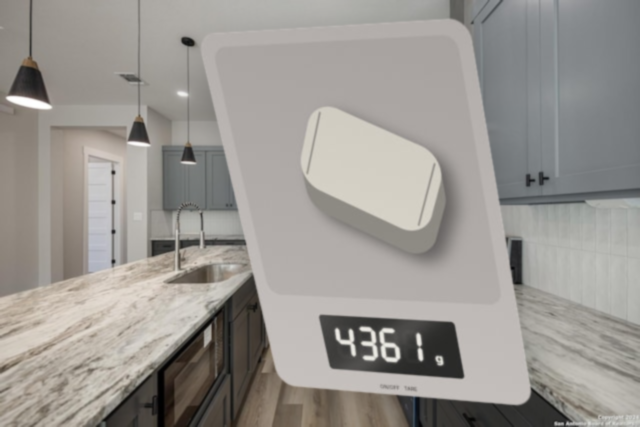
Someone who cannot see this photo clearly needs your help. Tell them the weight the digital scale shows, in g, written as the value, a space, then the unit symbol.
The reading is 4361 g
